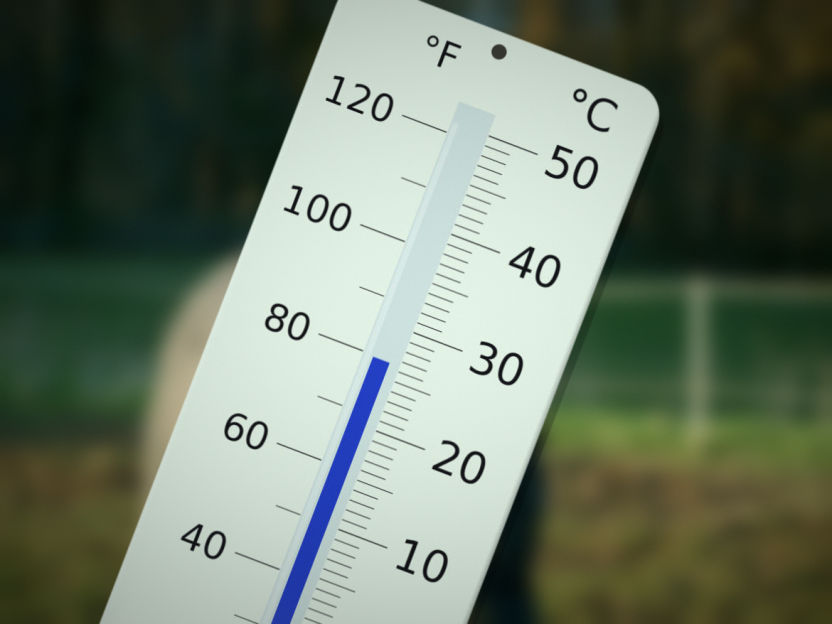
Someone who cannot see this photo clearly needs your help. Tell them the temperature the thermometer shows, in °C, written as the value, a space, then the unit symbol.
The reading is 26.5 °C
